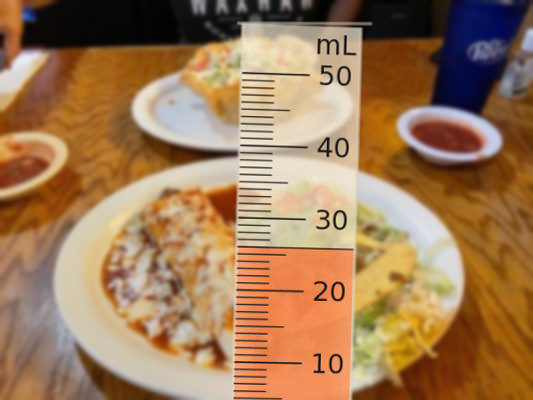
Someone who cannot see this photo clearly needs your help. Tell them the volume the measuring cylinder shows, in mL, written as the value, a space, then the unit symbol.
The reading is 26 mL
